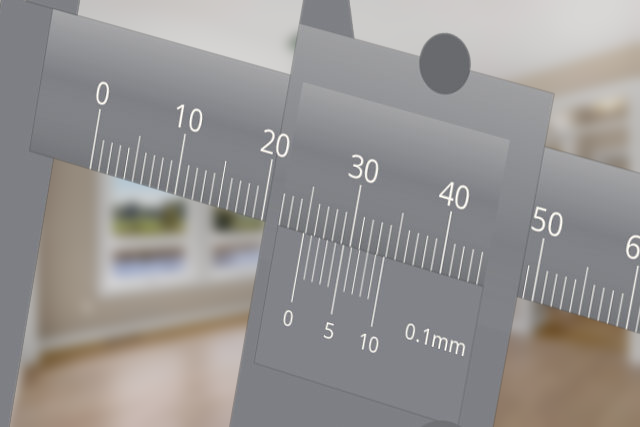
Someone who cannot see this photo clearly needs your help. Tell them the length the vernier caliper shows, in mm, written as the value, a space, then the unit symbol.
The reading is 24.8 mm
